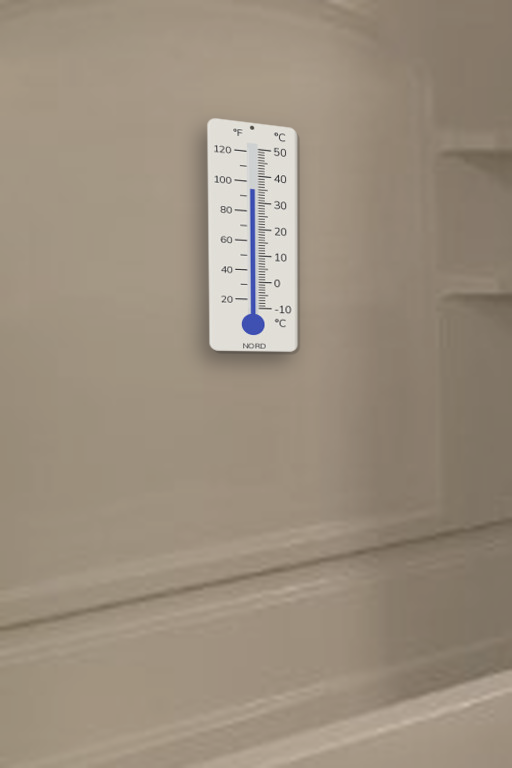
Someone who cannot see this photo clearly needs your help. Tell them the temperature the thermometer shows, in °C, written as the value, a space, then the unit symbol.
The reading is 35 °C
